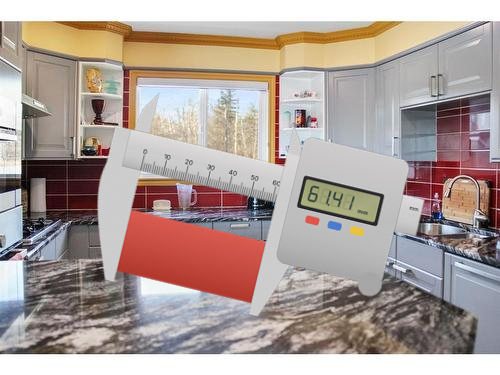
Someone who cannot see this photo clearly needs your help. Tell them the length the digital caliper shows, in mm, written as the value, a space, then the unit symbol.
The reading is 61.41 mm
